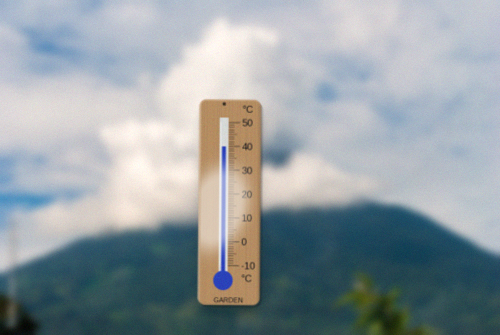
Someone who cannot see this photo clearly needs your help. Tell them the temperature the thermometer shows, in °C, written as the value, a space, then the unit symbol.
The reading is 40 °C
